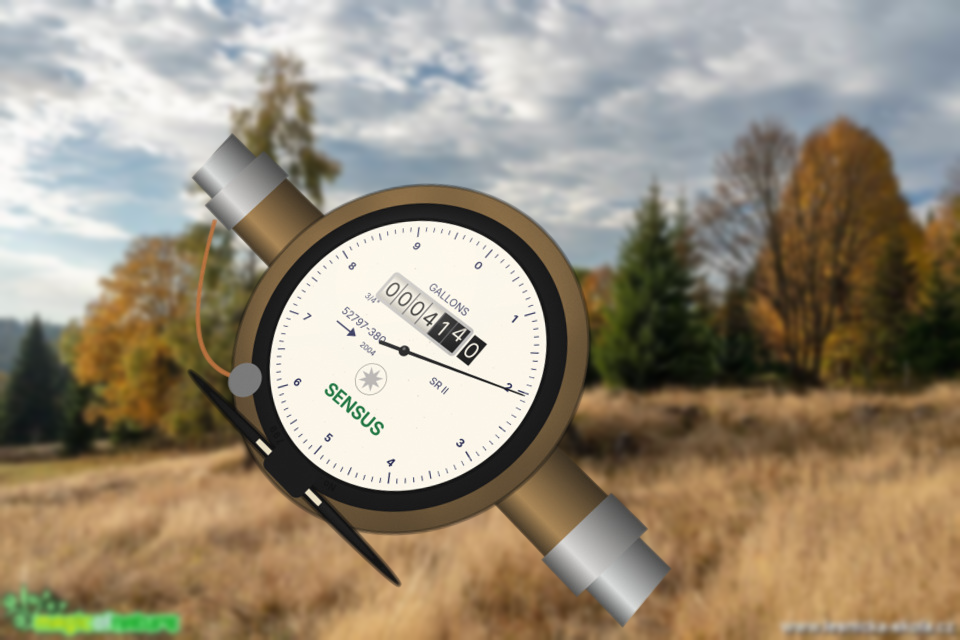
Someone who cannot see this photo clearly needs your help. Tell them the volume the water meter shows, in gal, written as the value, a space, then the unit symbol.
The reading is 4142.0 gal
